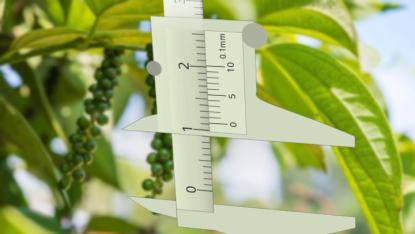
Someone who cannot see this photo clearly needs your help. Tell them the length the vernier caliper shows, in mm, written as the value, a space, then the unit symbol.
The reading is 11.2 mm
